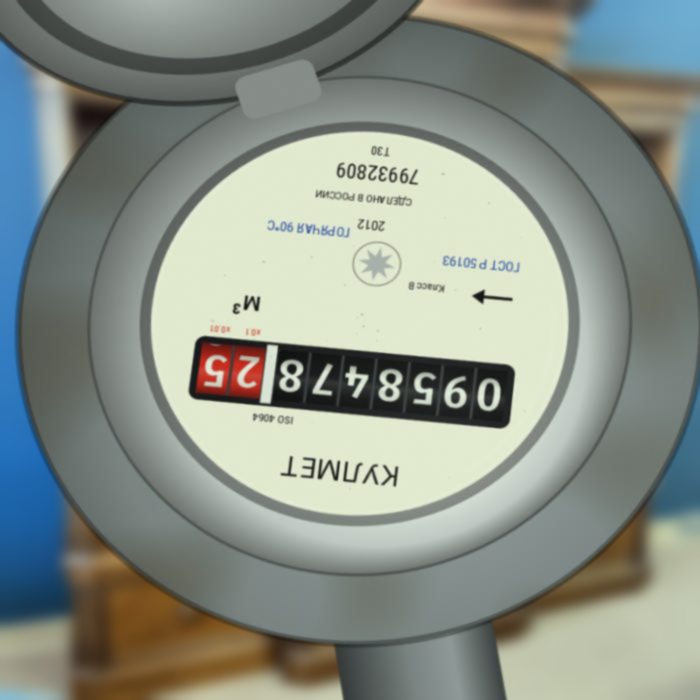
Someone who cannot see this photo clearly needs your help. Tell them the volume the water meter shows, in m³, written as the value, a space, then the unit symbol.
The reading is 958478.25 m³
